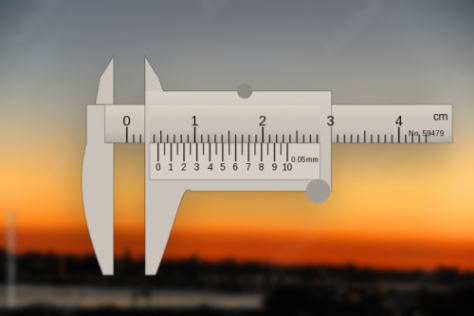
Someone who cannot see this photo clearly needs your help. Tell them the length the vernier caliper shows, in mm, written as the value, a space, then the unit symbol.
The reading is 4.6 mm
